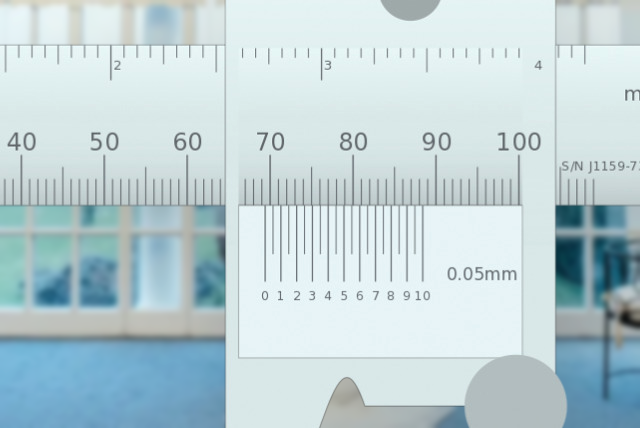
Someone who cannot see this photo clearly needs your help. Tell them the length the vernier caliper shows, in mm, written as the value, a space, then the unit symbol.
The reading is 69.4 mm
